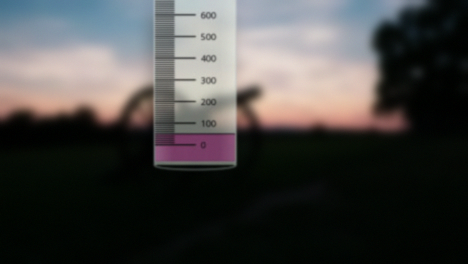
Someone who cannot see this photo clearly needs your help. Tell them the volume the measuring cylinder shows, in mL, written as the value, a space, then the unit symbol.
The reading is 50 mL
